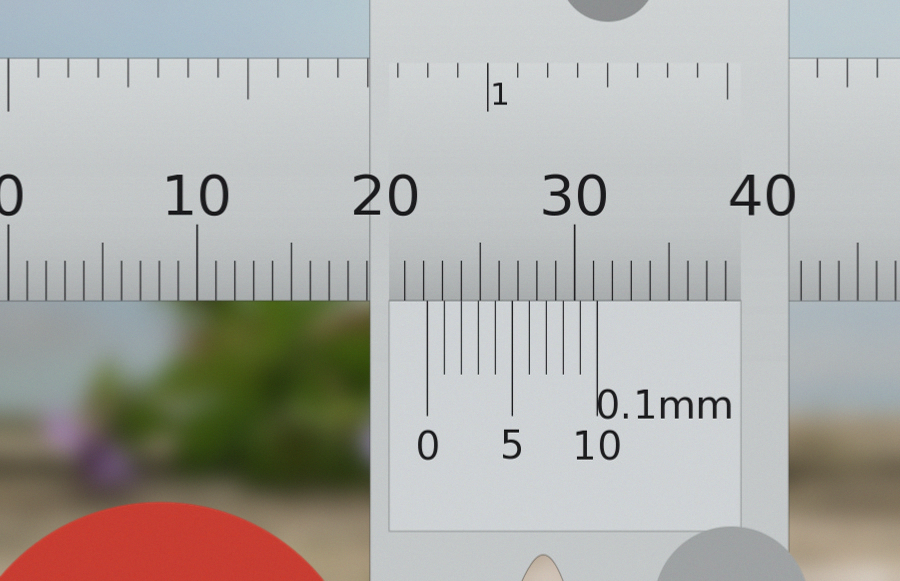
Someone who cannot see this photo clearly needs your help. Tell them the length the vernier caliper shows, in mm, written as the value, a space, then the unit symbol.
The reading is 22.2 mm
